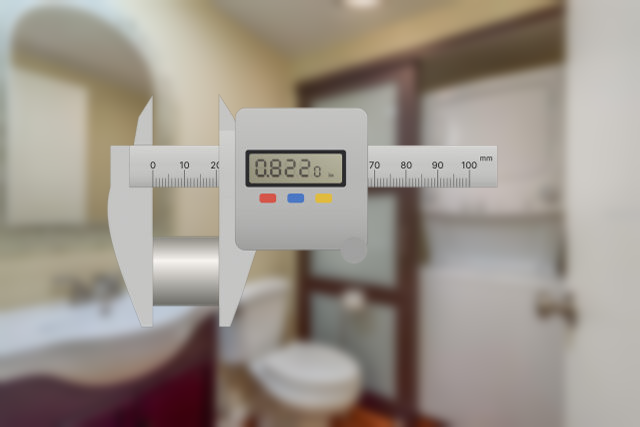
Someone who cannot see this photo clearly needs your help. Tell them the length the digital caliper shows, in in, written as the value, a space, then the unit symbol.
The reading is 0.8220 in
